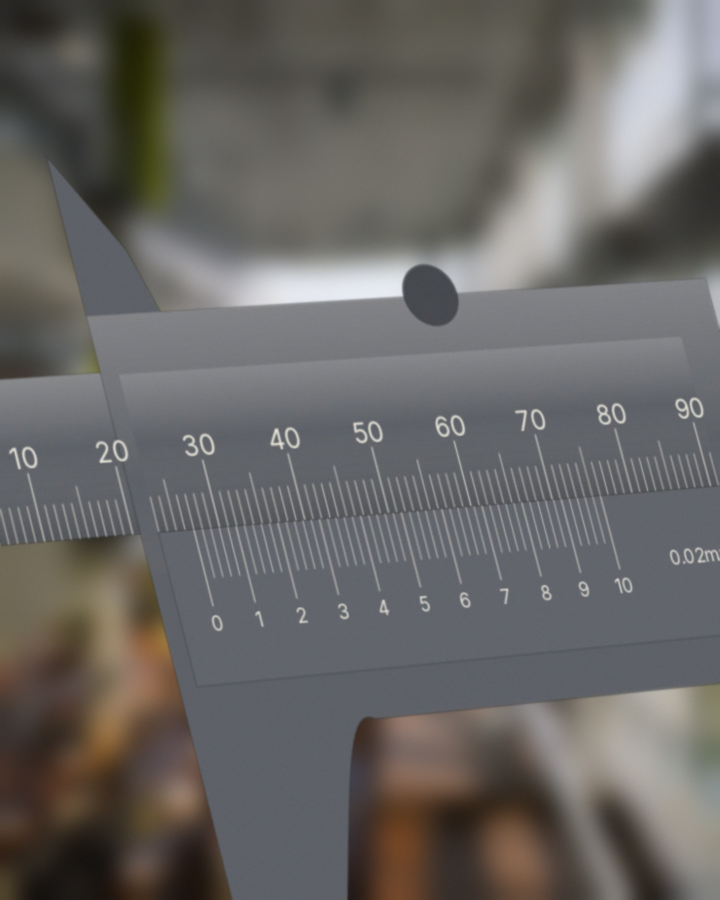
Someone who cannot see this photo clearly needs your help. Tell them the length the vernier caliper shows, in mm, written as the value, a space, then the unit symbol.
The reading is 27.0 mm
